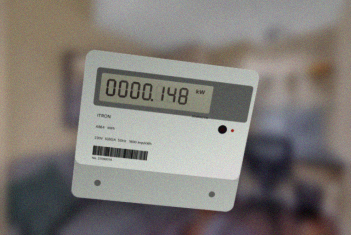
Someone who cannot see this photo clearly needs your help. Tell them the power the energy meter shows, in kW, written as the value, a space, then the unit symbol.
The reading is 0.148 kW
